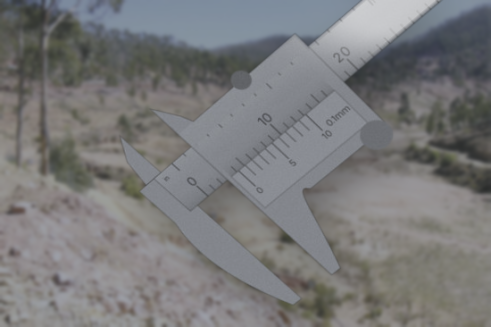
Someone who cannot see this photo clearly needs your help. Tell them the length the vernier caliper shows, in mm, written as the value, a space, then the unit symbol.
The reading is 4.2 mm
